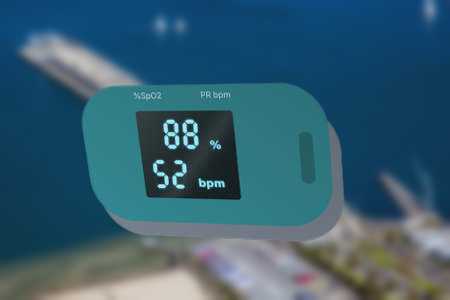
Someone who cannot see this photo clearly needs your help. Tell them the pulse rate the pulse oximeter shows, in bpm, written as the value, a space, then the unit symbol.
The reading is 52 bpm
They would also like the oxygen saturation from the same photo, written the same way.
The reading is 88 %
